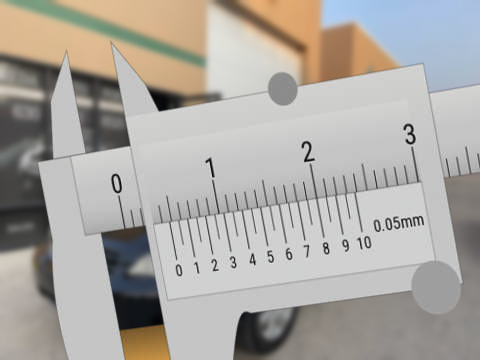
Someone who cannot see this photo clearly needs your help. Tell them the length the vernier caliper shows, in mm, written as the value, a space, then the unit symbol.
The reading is 4.8 mm
